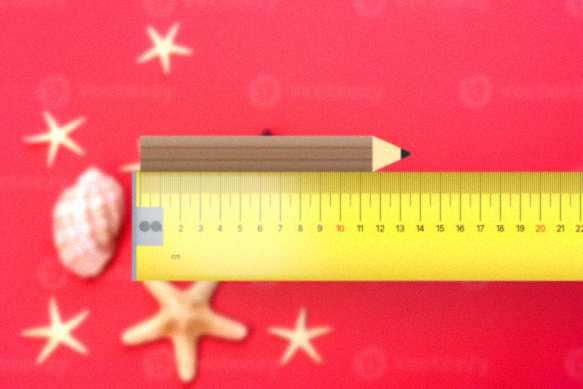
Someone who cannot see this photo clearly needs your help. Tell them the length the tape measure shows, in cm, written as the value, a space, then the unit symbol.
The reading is 13.5 cm
